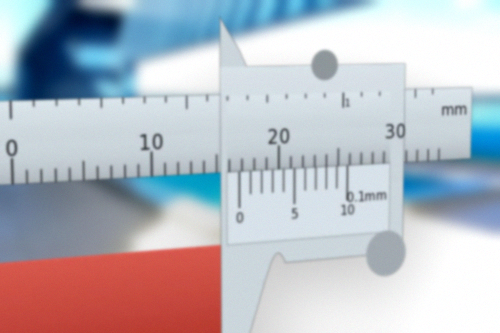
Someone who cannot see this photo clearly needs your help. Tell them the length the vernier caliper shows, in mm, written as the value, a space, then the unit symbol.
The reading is 16.8 mm
